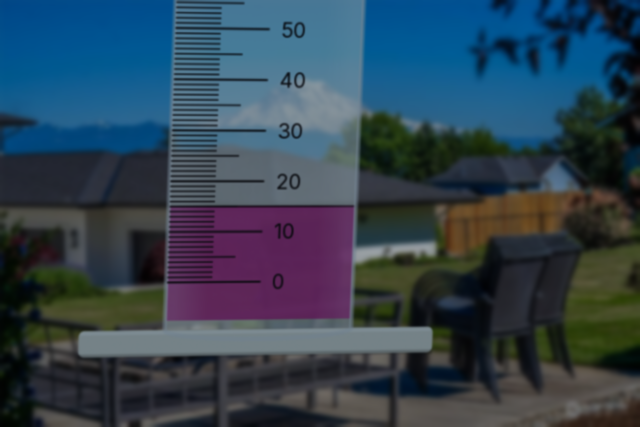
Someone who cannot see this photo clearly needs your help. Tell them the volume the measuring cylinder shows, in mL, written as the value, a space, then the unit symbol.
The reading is 15 mL
